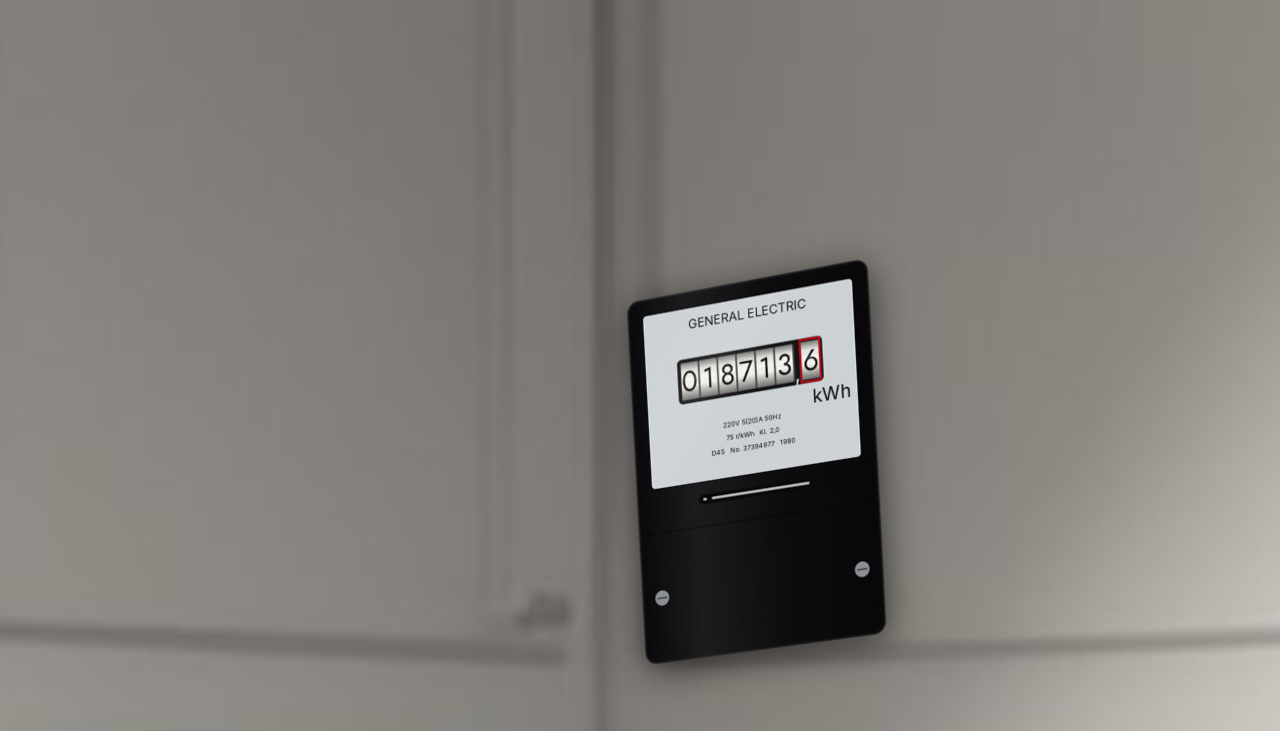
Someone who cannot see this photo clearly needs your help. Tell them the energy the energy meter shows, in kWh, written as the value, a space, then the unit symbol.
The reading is 18713.6 kWh
